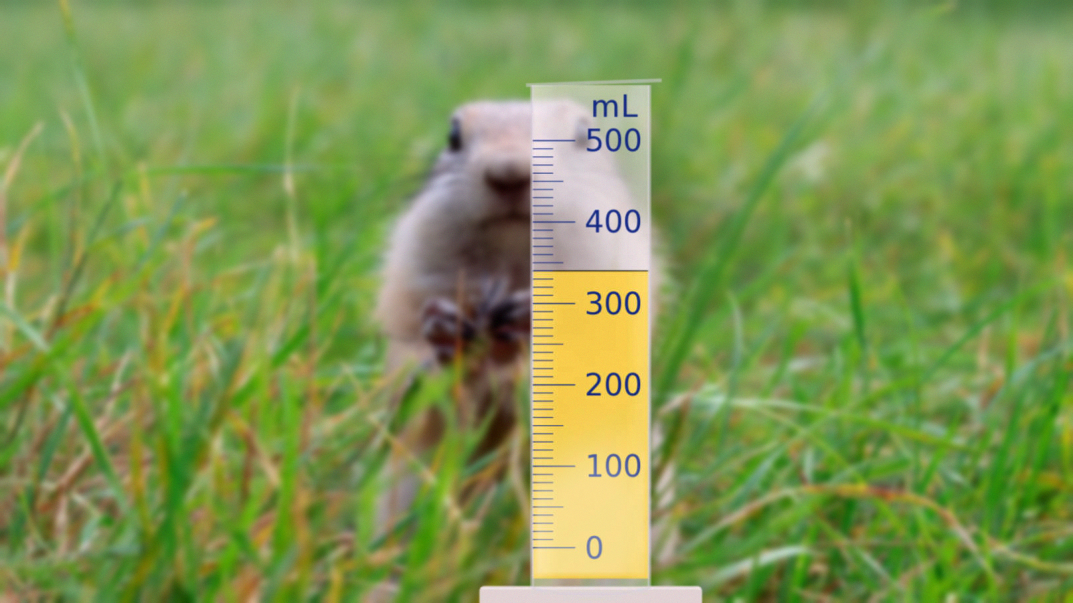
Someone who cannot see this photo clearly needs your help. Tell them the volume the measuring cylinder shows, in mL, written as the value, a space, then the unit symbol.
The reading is 340 mL
